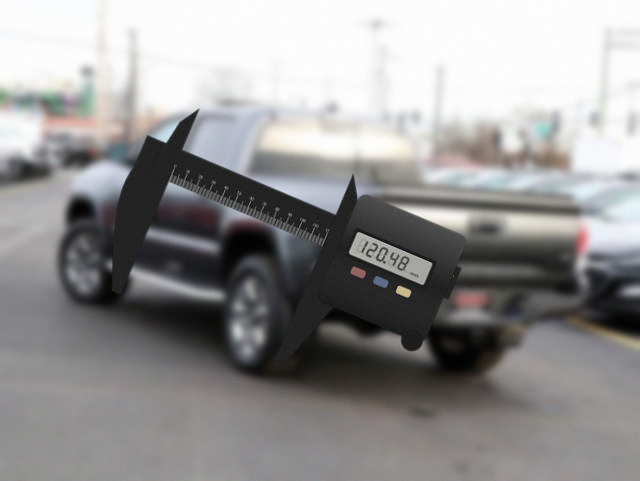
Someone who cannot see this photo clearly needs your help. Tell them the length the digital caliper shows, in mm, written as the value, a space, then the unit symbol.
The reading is 120.48 mm
